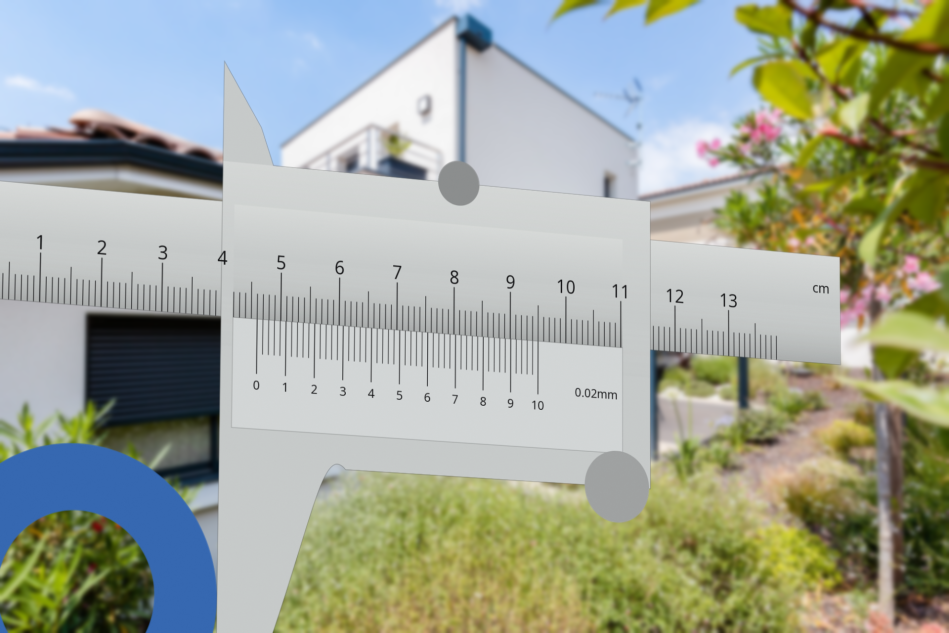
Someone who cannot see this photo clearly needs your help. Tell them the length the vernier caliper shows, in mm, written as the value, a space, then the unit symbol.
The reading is 46.0 mm
